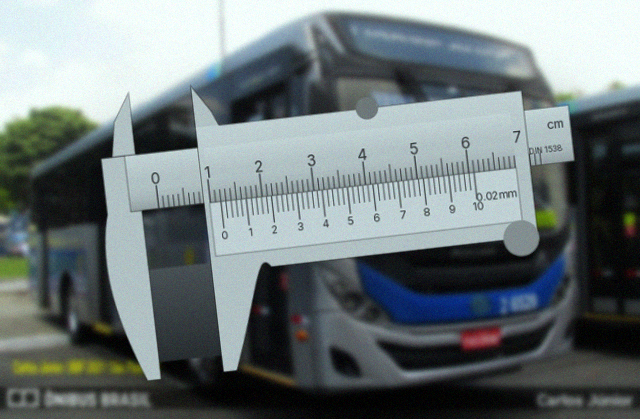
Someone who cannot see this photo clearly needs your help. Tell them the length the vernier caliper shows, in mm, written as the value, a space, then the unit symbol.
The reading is 12.0 mm
